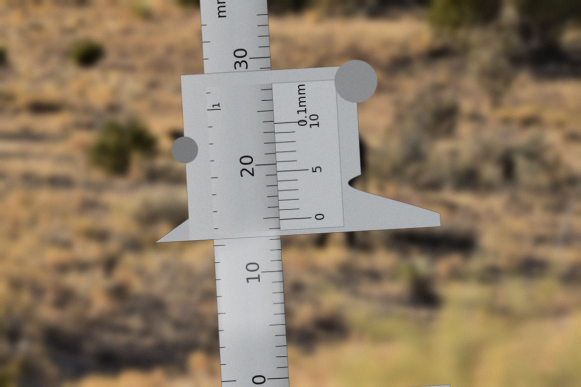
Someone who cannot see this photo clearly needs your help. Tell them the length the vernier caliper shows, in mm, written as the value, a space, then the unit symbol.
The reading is 14.8 mm
